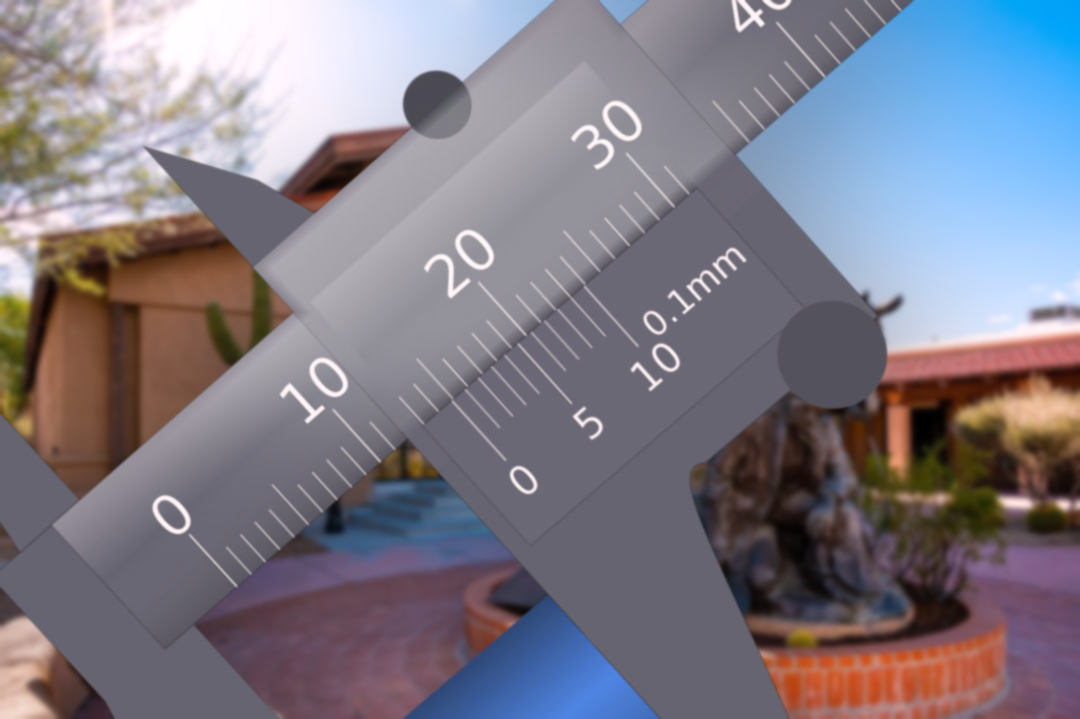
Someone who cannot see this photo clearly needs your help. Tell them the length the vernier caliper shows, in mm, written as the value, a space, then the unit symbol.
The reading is 14.9 mm
